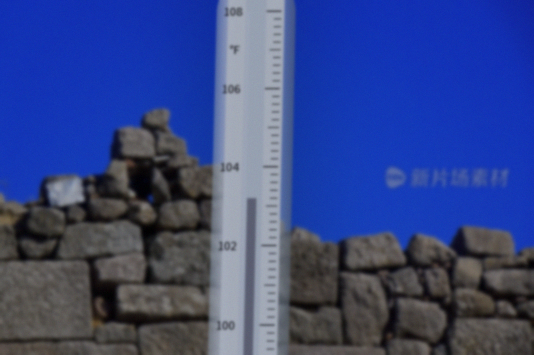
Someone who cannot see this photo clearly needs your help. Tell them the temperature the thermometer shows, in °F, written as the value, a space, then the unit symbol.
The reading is 103.2 °F
